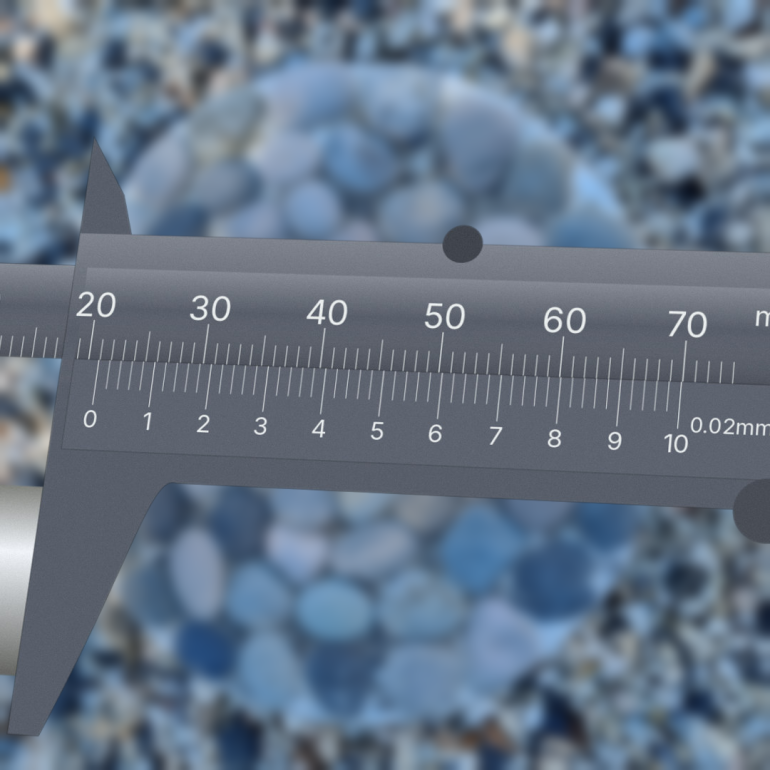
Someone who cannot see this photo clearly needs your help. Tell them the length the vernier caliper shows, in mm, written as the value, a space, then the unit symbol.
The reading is 20.9 mm
